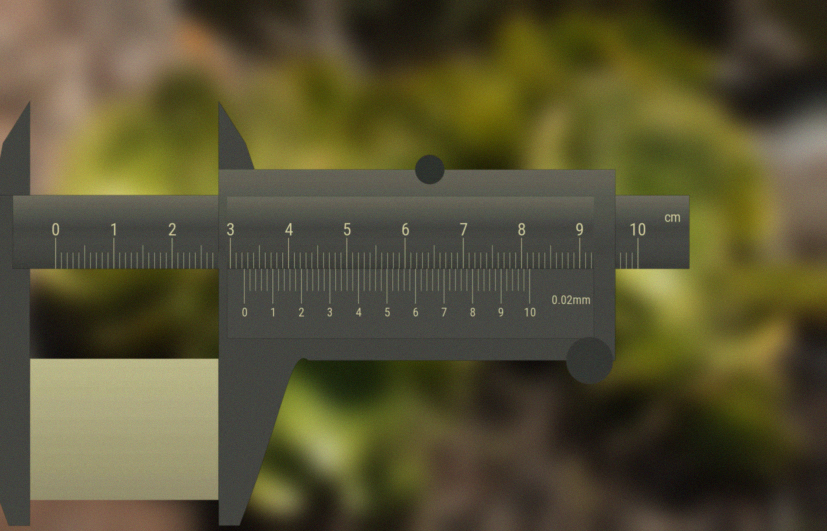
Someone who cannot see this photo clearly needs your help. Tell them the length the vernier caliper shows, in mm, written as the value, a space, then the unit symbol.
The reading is 32.4 mm
